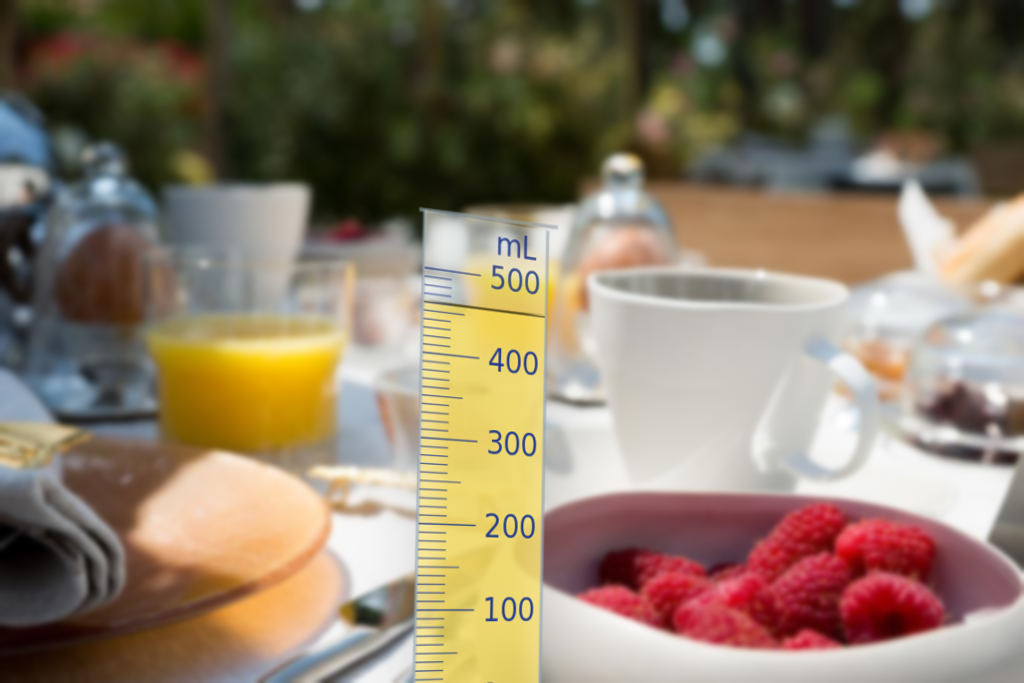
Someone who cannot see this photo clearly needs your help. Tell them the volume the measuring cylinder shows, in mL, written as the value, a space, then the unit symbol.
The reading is 460 mL
